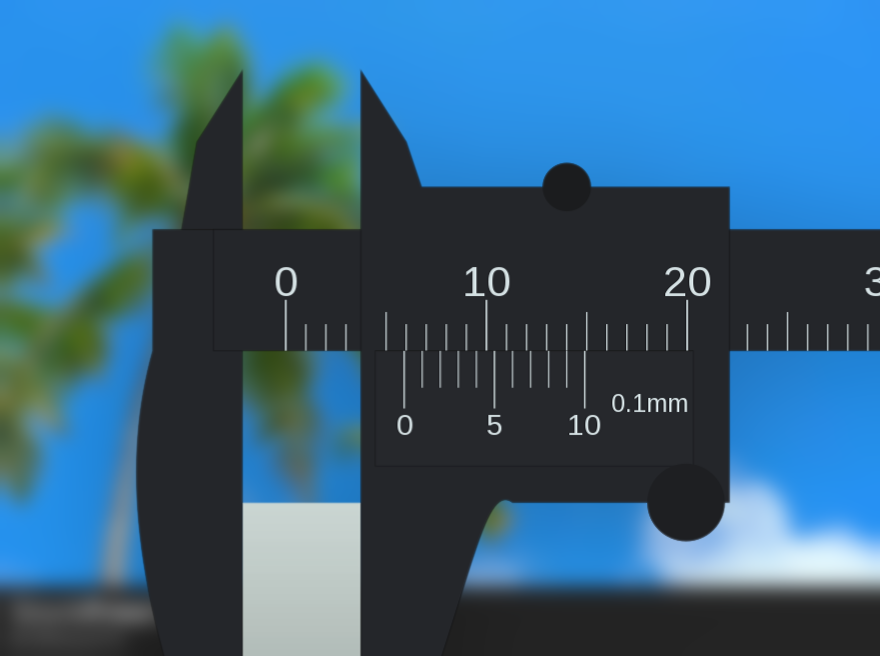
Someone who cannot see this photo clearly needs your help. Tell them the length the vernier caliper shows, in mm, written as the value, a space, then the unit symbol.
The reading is 5.9 mm
